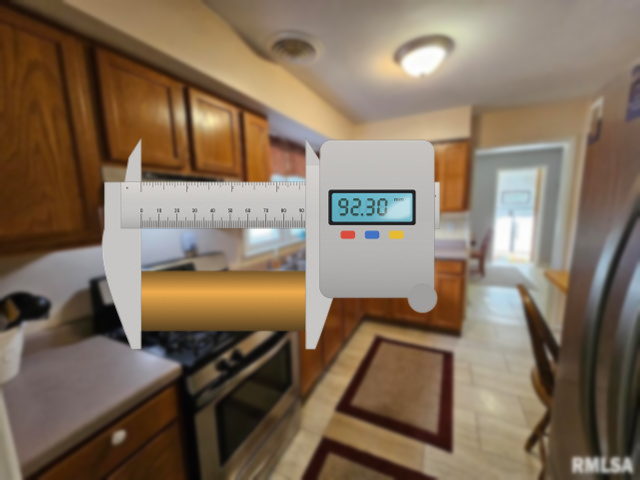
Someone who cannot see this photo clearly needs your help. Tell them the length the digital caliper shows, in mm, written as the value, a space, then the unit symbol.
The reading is 92.30 mm
